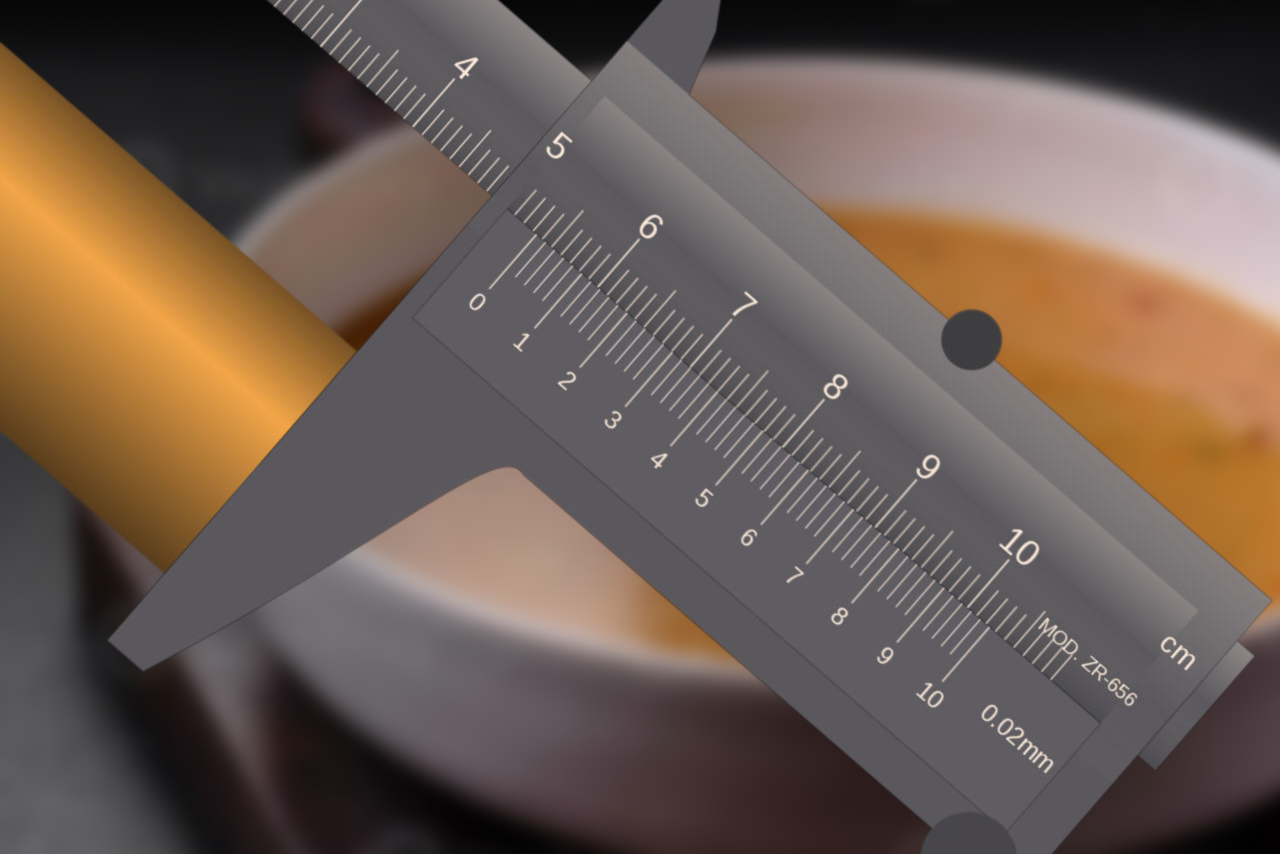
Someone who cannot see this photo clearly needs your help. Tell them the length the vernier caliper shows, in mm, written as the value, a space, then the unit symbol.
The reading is 53.4 mm
